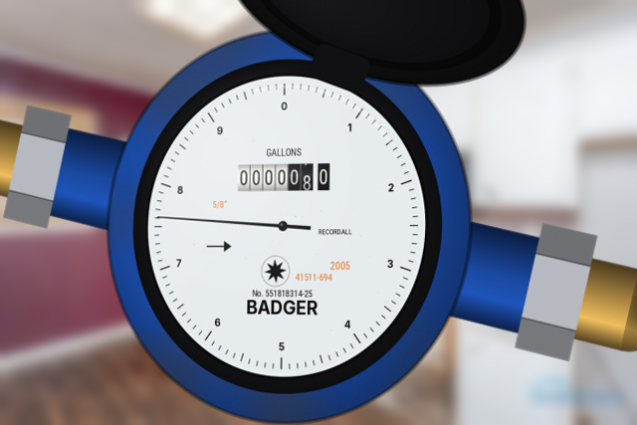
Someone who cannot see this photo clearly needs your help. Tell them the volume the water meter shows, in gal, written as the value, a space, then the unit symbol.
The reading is 77.6 gal
